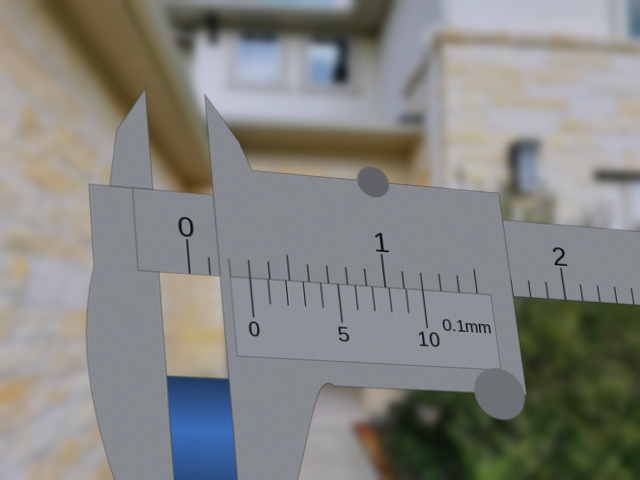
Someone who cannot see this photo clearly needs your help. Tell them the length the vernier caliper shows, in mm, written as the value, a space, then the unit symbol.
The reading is 3.0 mm
